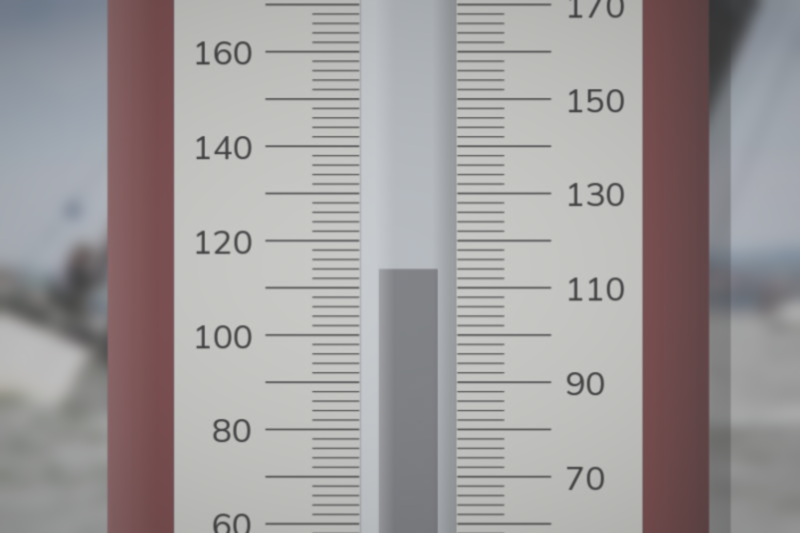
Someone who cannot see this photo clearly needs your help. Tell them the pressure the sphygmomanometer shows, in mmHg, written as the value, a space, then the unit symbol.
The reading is 114 mmHg
